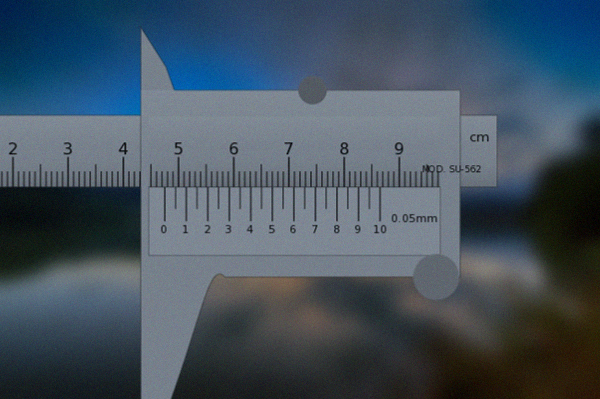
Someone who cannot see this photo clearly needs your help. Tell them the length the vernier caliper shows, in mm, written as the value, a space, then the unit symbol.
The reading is 47.5 mm
